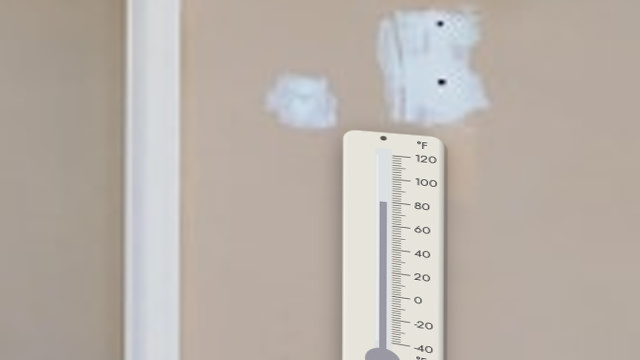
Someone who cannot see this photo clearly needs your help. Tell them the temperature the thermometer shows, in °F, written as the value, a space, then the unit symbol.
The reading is 80 °F
